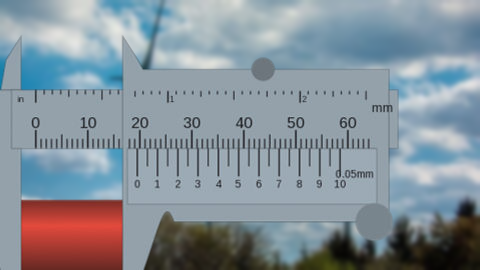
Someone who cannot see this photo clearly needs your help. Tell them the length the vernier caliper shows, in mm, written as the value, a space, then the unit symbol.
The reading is 19.5 mm
